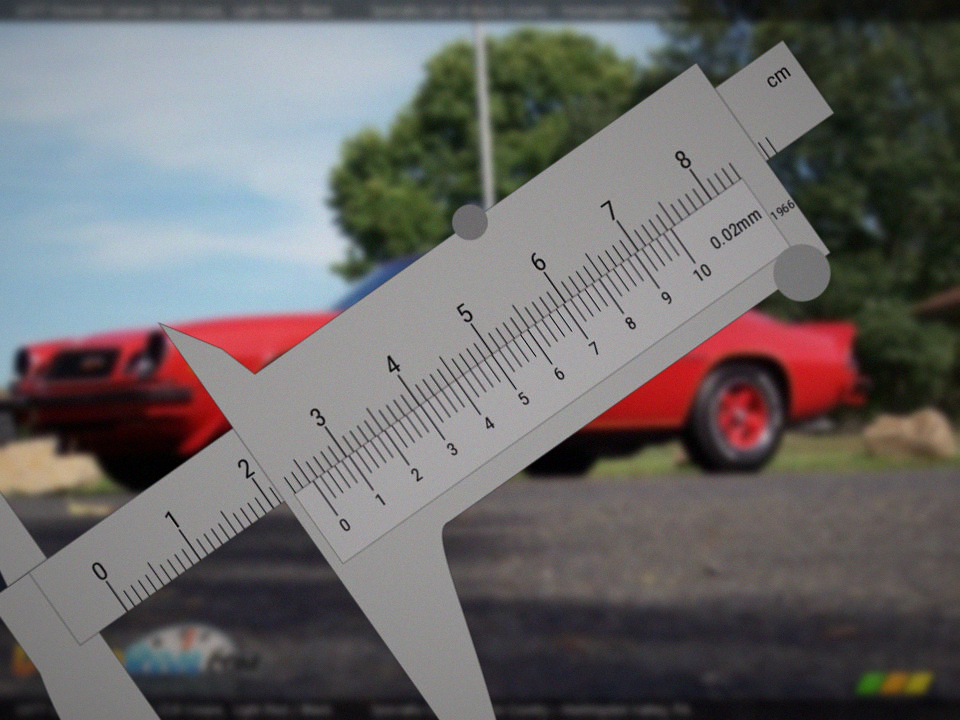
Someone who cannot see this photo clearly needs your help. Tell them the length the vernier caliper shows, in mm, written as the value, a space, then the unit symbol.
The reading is 25.4 mm
